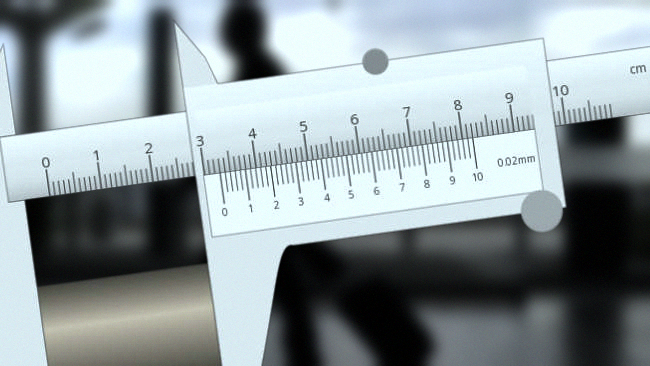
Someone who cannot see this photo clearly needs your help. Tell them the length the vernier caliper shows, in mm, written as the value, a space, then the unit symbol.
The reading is 33.0 mm
